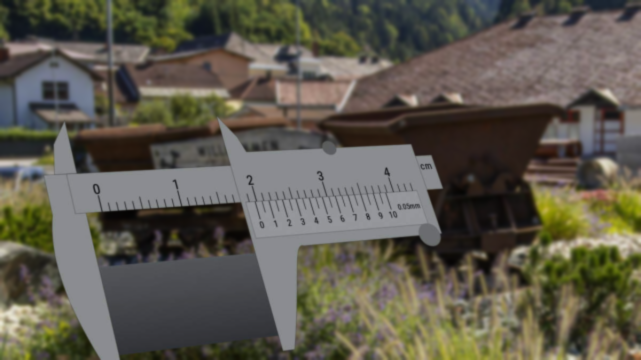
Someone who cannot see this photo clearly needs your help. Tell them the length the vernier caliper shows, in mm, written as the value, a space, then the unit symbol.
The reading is 19.8 mm
